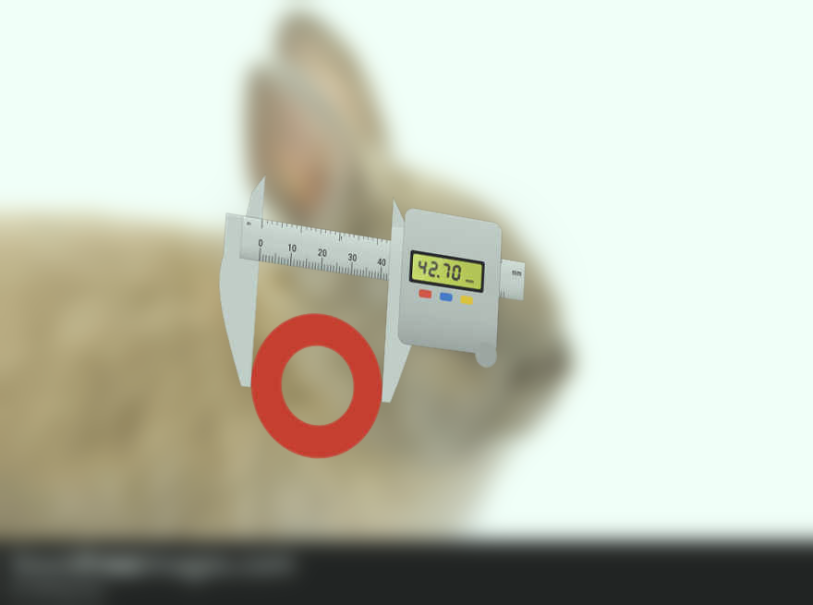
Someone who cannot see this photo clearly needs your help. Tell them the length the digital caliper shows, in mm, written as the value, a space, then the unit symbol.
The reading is 42.70 mm
